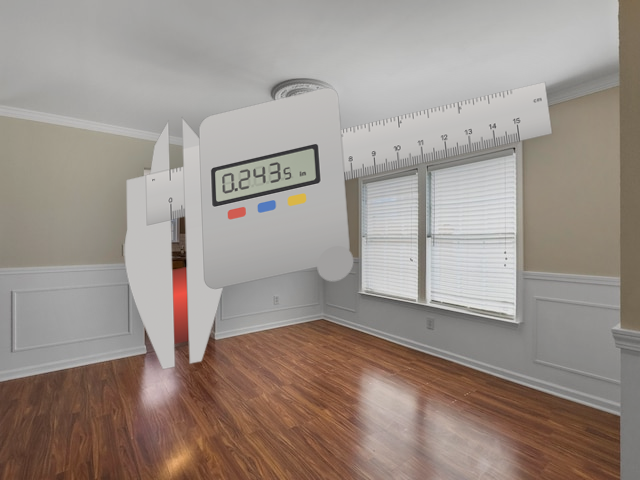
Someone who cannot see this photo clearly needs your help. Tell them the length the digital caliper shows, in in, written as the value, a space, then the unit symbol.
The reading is 0.2435 in
